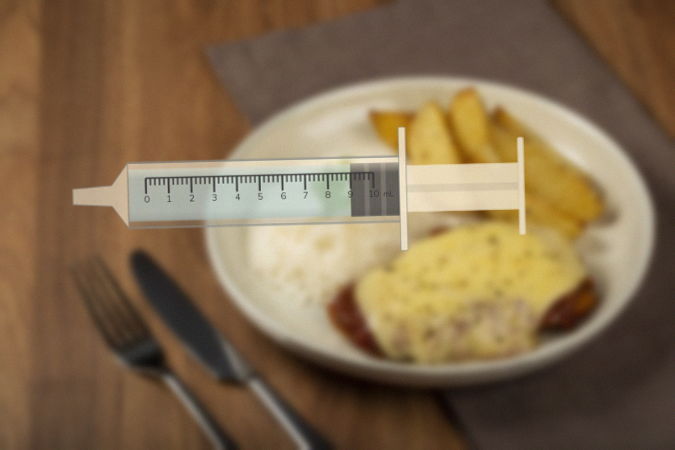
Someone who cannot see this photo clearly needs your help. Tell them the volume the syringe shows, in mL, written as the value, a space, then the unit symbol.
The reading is 9 mL
